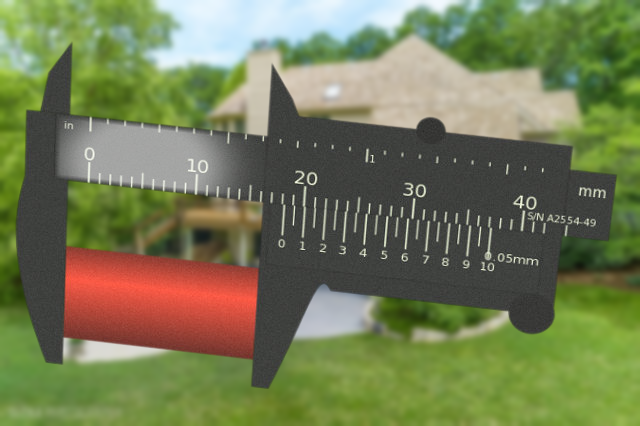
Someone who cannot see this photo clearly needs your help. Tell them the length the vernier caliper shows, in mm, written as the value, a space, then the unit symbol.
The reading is 18.2 mm
